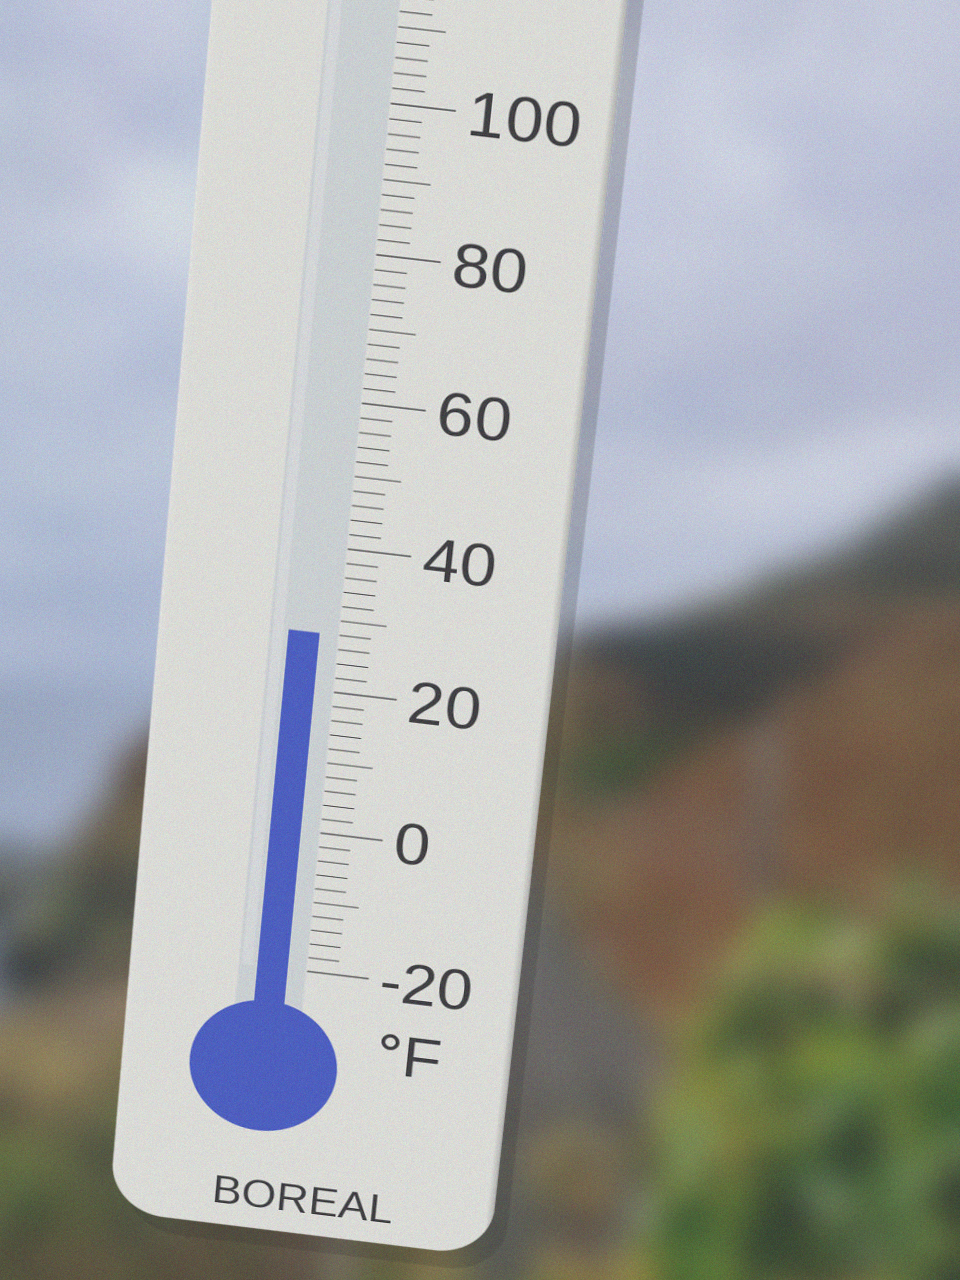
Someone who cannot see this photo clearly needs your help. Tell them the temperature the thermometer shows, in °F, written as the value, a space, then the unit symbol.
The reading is 28 °F
